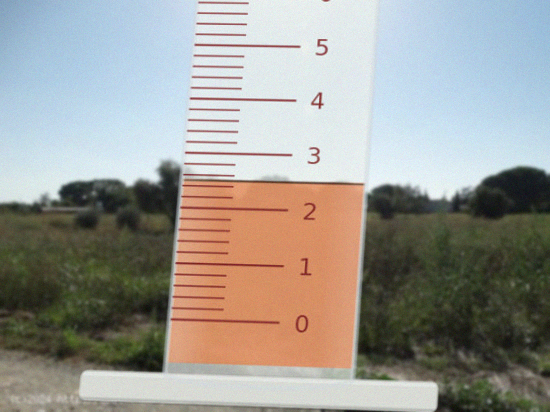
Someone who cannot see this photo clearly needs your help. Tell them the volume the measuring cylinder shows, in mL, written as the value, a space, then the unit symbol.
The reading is 2.5 mL
